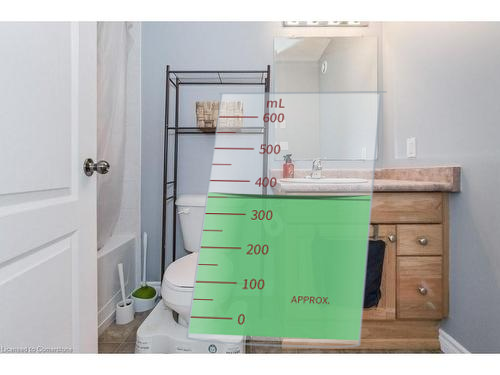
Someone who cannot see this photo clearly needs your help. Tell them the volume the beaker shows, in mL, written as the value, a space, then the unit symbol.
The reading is 350 mL
